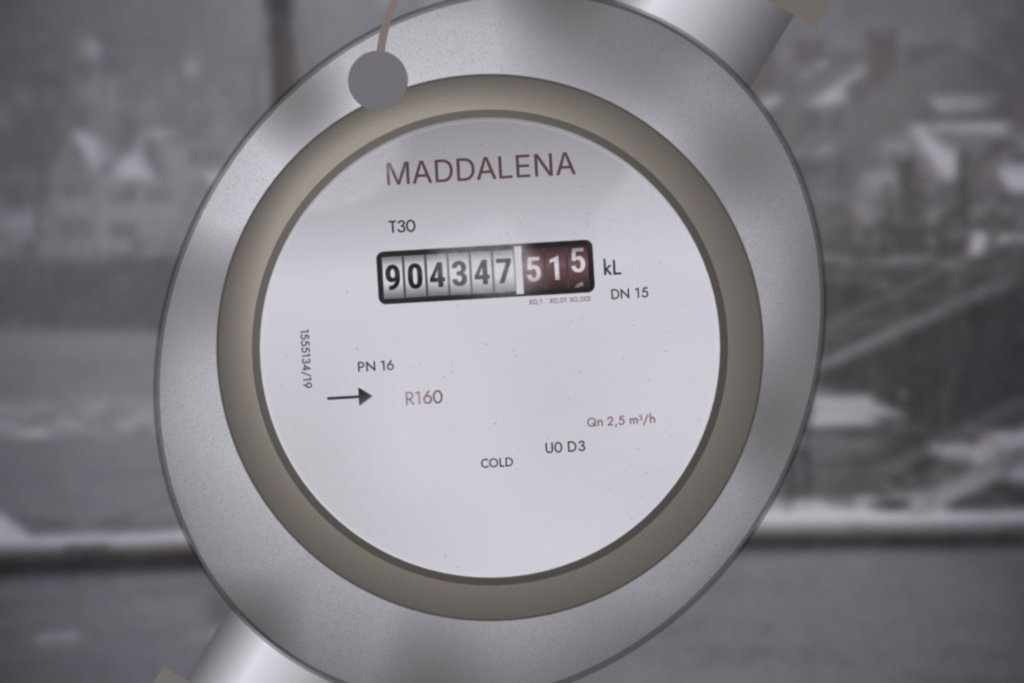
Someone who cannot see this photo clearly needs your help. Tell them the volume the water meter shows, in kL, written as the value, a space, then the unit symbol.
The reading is 904347.515 kL
